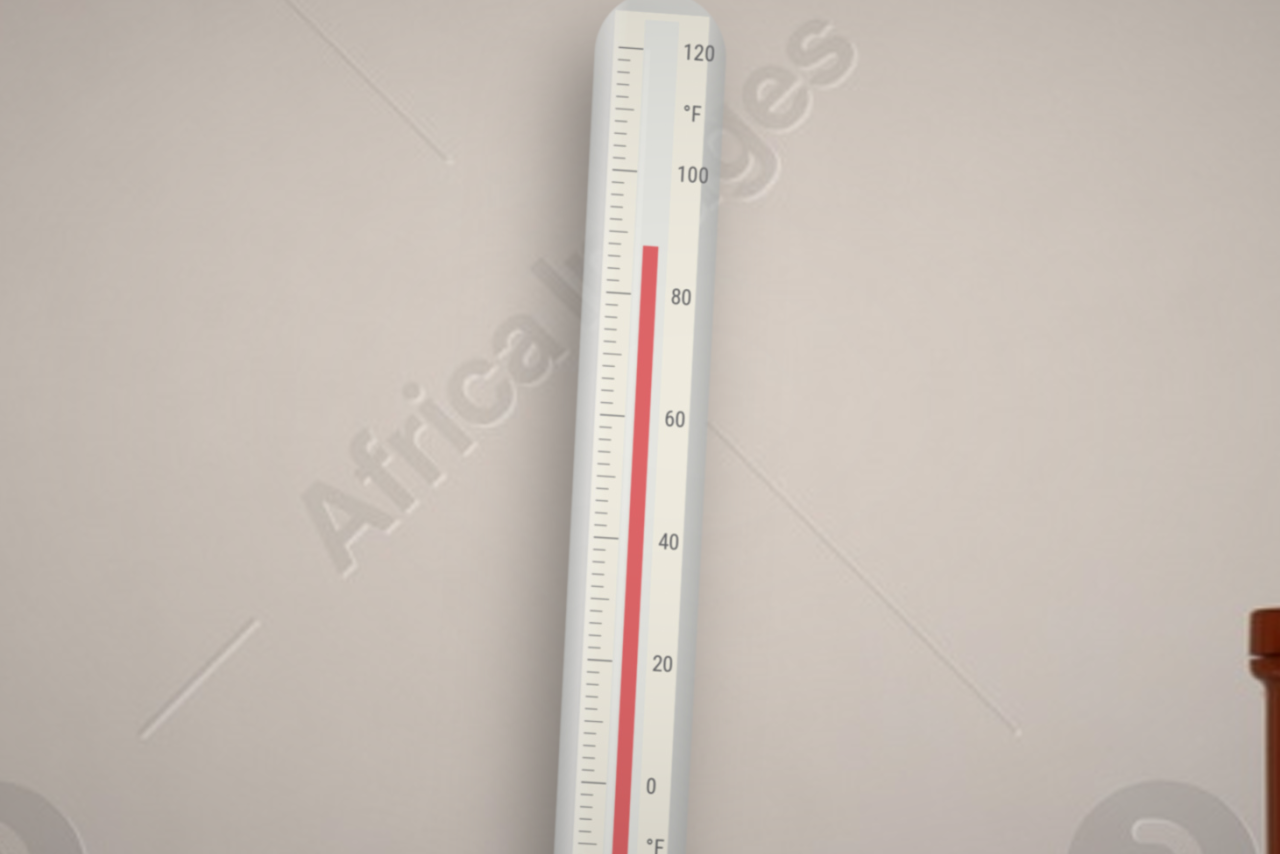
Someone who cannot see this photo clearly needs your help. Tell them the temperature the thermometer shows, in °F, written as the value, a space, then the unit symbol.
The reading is 88 °F
